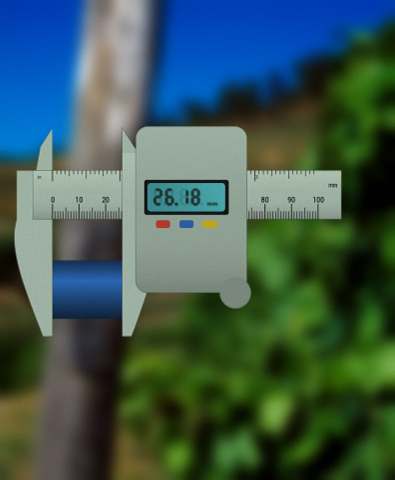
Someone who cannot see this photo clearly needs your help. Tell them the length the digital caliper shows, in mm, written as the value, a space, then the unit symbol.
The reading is 26.18 mm
